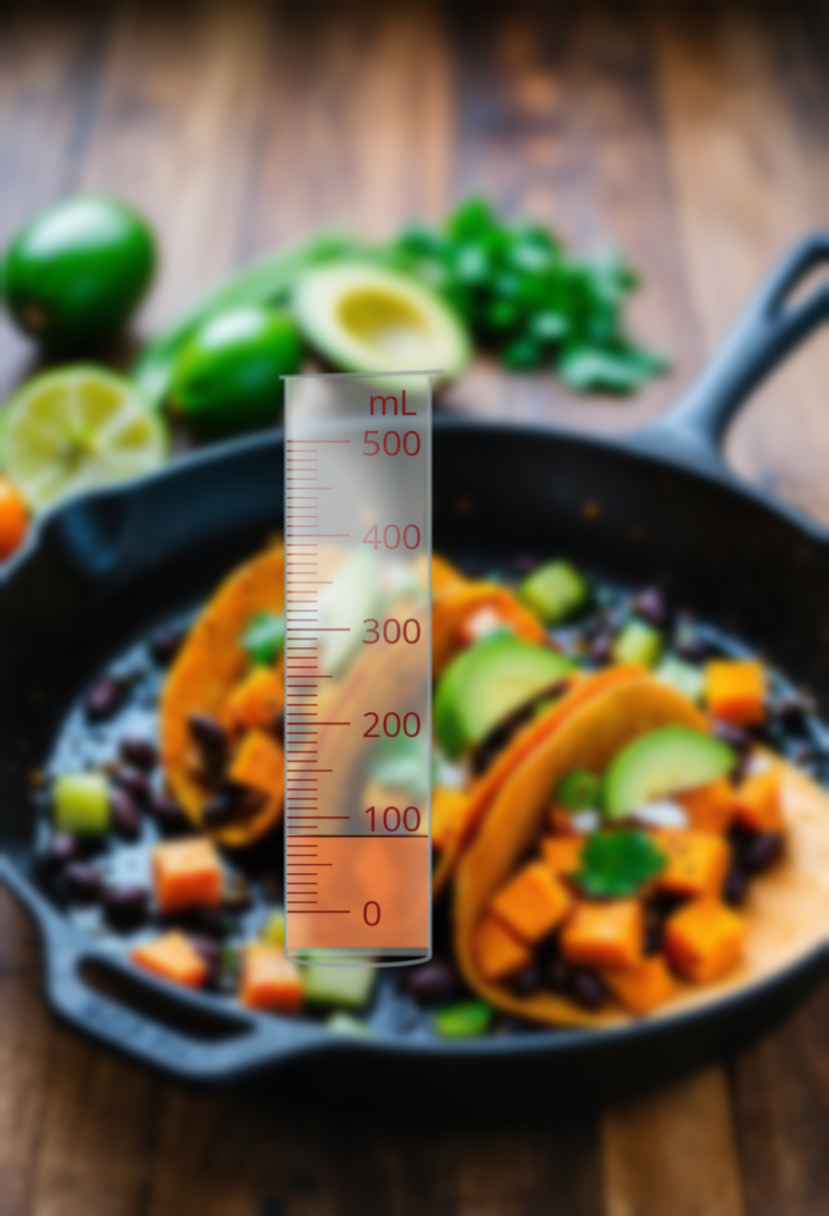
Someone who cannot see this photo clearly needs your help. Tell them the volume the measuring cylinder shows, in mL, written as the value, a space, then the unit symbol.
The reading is 80 mL
